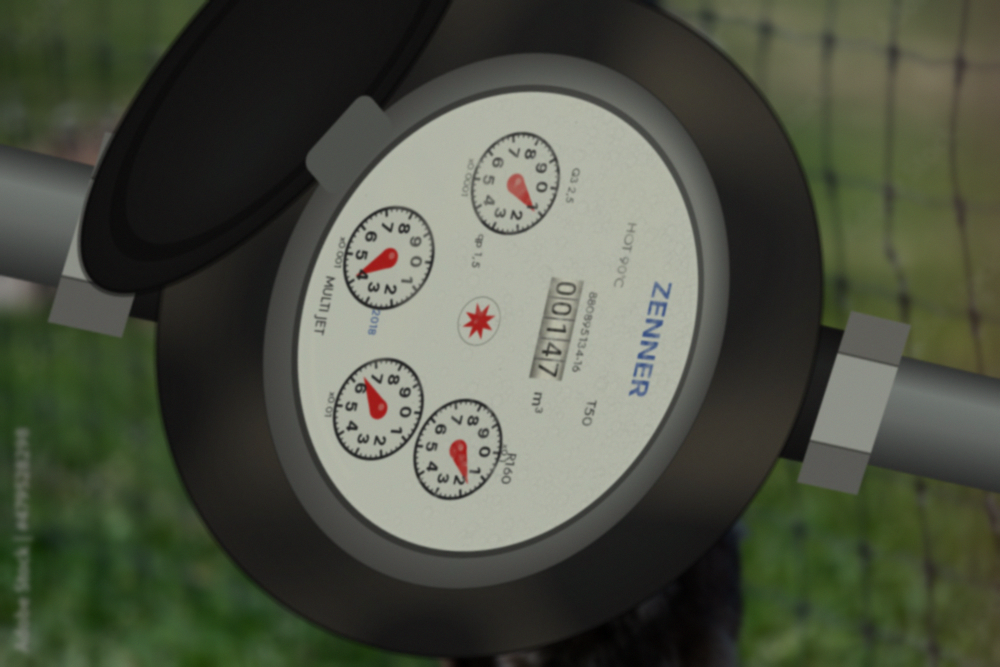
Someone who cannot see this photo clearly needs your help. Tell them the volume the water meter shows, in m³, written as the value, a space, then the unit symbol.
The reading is 147.1641 m³
